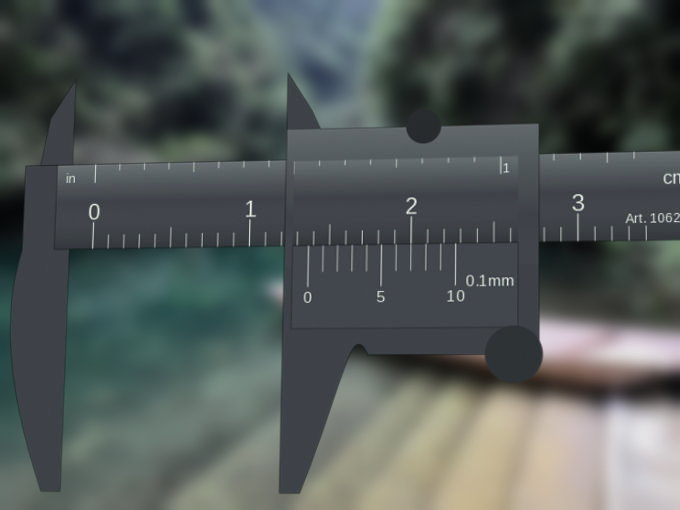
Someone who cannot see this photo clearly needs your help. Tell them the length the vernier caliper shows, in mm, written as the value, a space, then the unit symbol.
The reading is 13.7 mm
